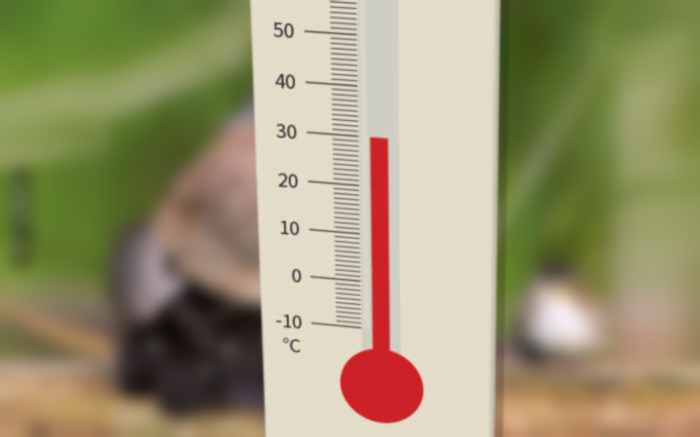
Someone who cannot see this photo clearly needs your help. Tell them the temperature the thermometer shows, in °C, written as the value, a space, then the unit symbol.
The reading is 30 °C
